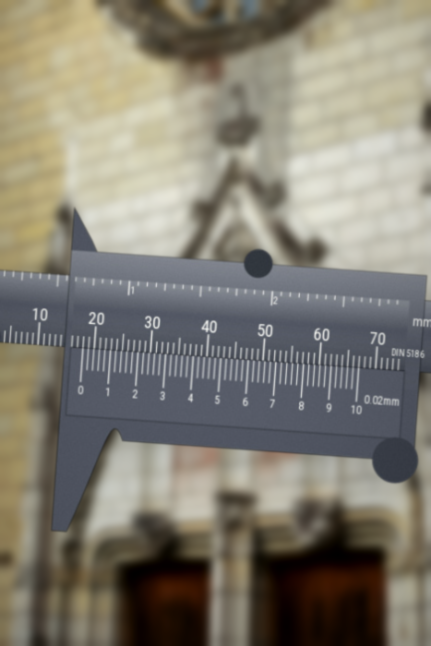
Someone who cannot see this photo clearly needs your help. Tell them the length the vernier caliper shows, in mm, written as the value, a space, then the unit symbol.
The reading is 18.0 mm
